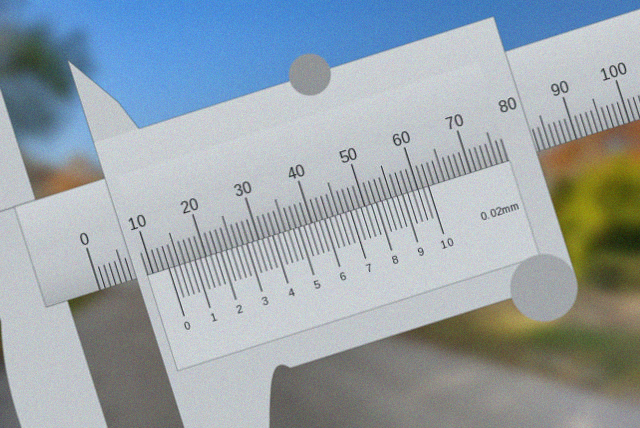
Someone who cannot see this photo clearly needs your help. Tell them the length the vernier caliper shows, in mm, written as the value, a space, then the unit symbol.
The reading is 13.0 mm
